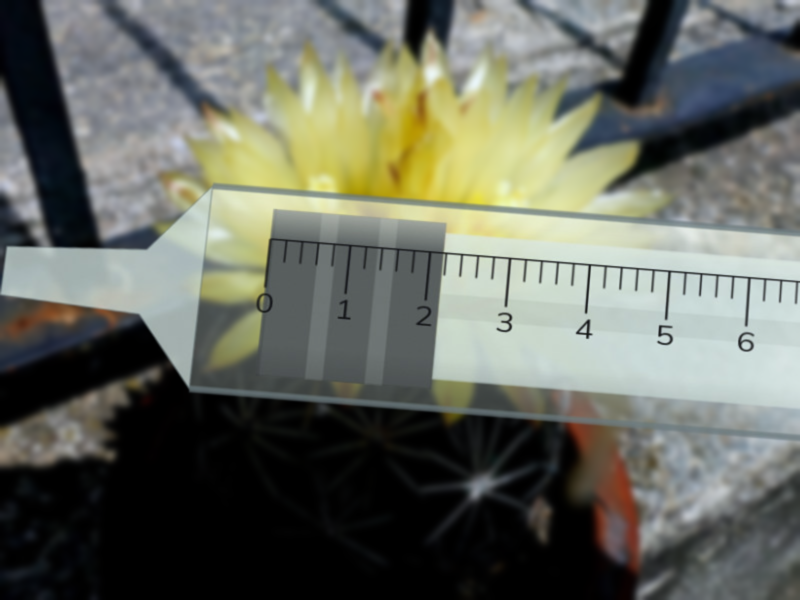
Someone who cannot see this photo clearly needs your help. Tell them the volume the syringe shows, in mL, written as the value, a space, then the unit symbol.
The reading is 0 mL
